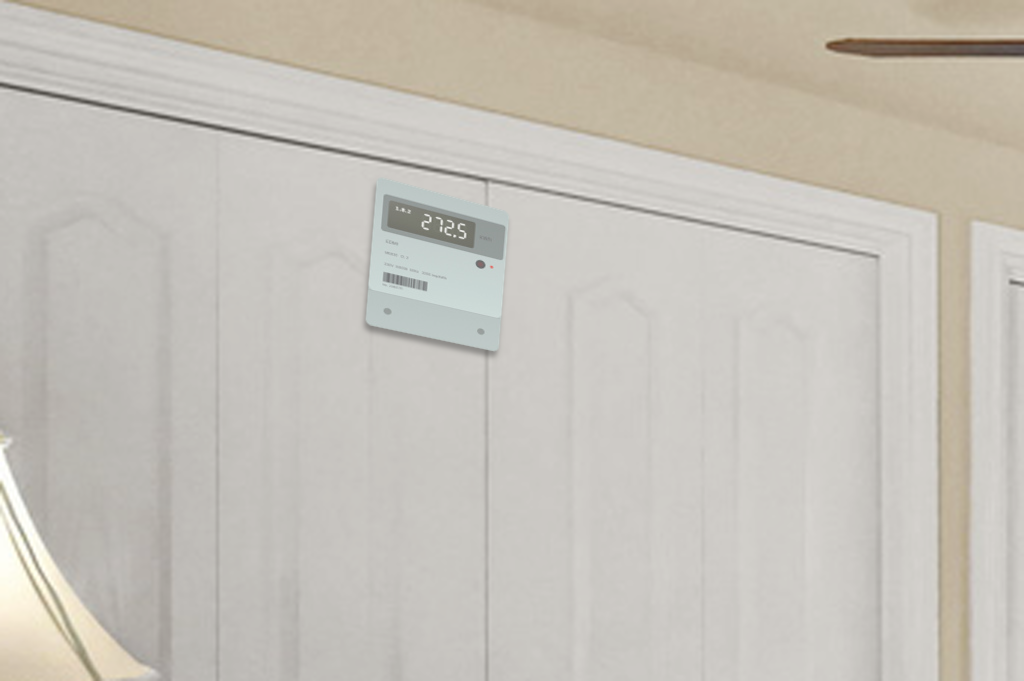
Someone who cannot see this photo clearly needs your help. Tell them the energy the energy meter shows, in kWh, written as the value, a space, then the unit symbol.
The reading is 272.5 kWh
